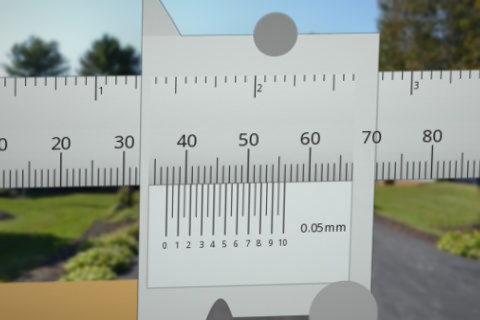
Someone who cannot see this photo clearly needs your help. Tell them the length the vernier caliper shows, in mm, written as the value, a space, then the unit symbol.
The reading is 37.0 mm
